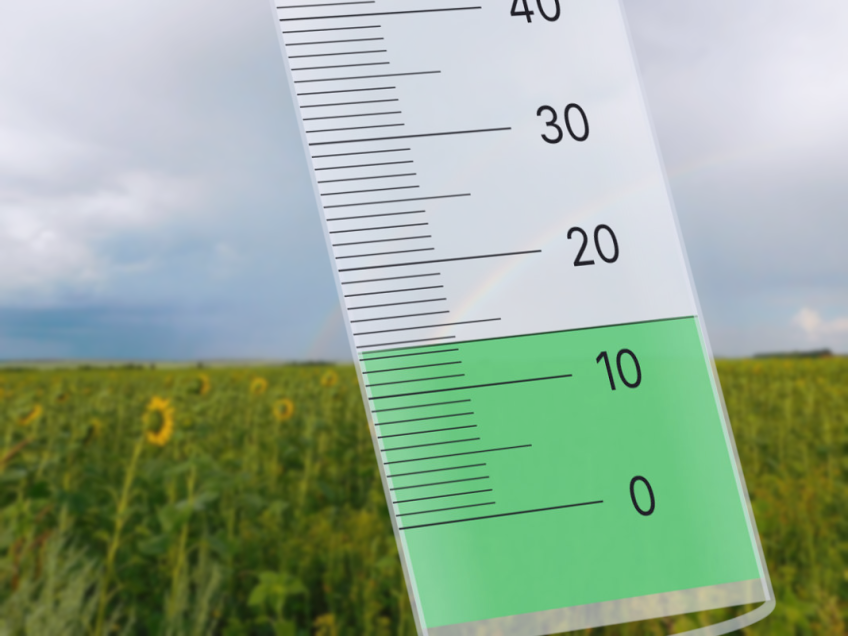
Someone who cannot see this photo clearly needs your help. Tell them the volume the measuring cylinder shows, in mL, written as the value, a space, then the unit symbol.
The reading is 13.5 mL
